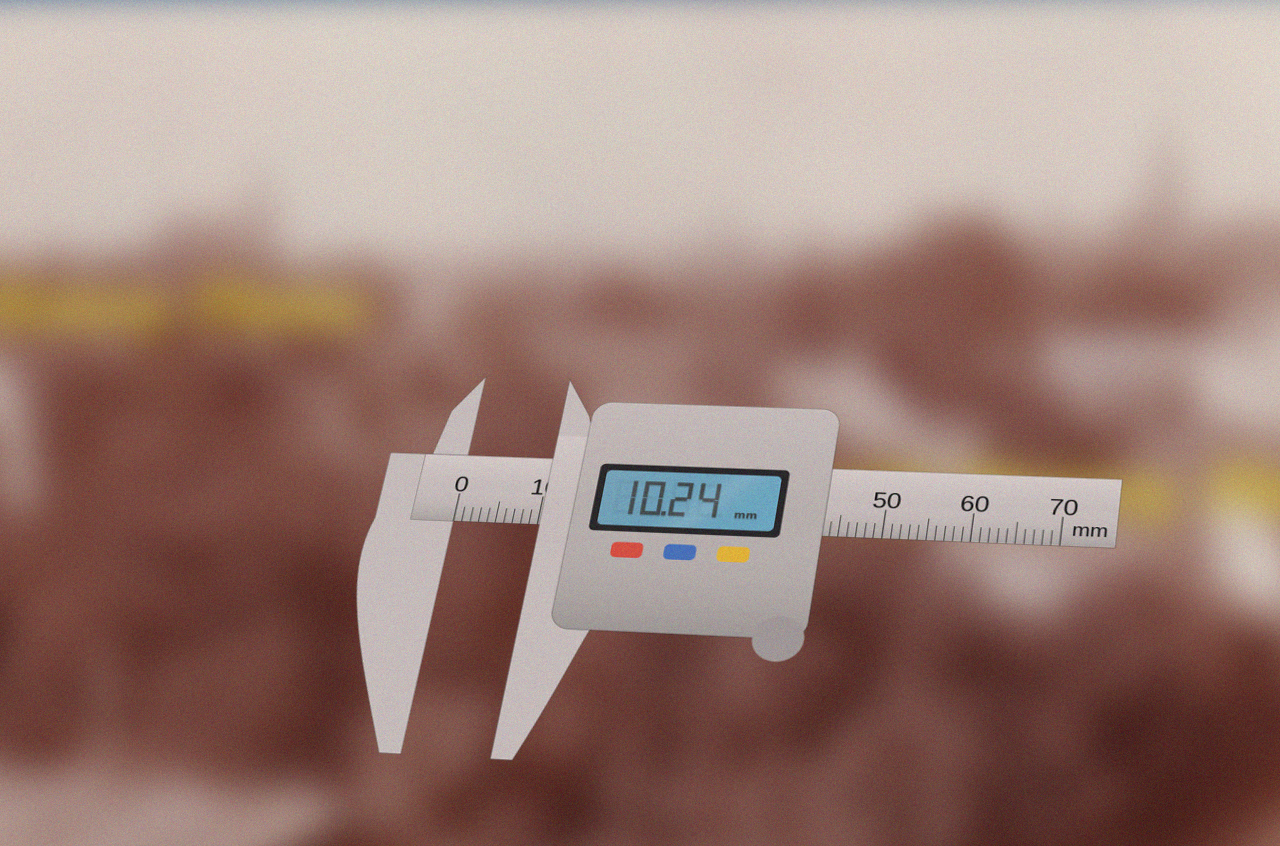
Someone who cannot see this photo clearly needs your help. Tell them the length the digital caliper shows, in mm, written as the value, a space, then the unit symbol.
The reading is 10.24 mm
